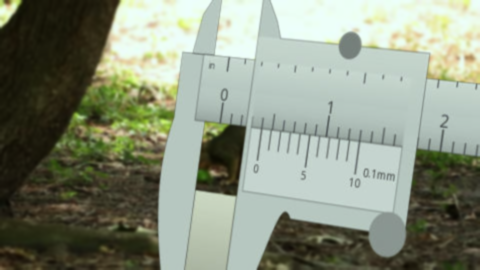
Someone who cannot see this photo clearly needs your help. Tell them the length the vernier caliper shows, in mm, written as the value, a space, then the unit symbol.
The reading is 4.0 mm
